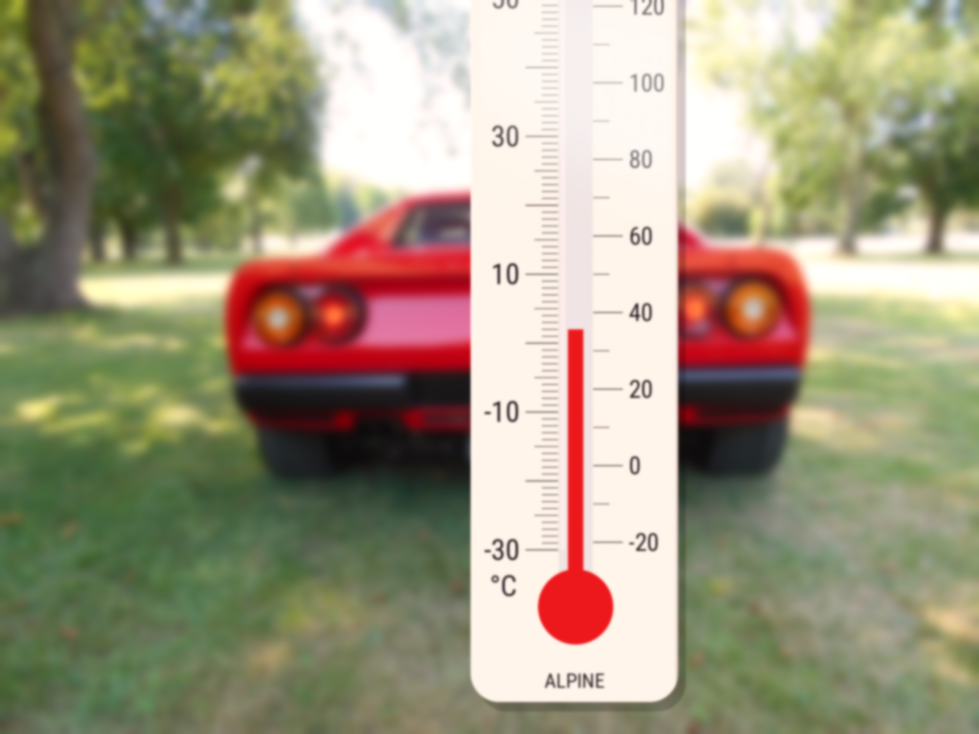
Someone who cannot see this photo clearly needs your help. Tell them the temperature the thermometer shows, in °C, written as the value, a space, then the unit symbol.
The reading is 2 °C
